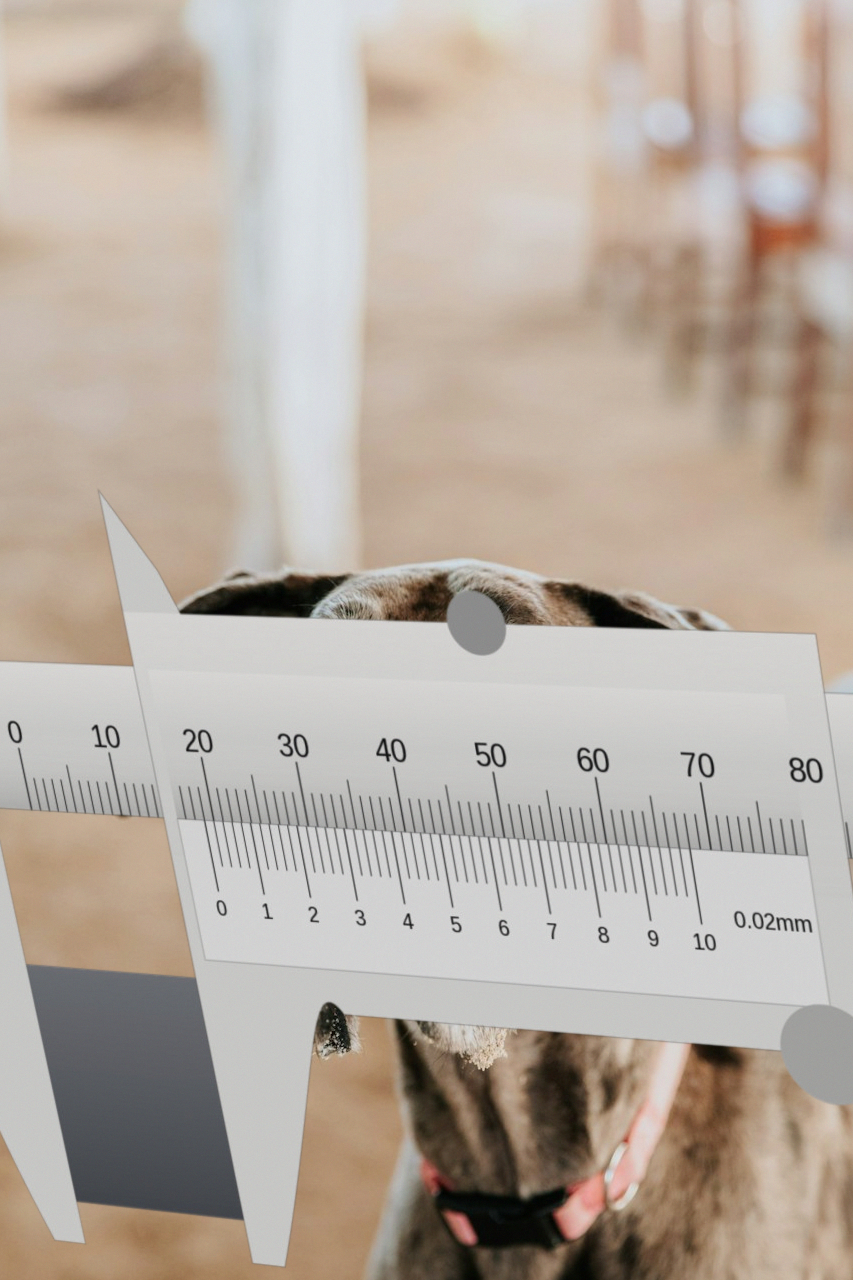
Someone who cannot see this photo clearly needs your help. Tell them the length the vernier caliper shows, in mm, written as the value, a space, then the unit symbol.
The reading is 19.0 mm
